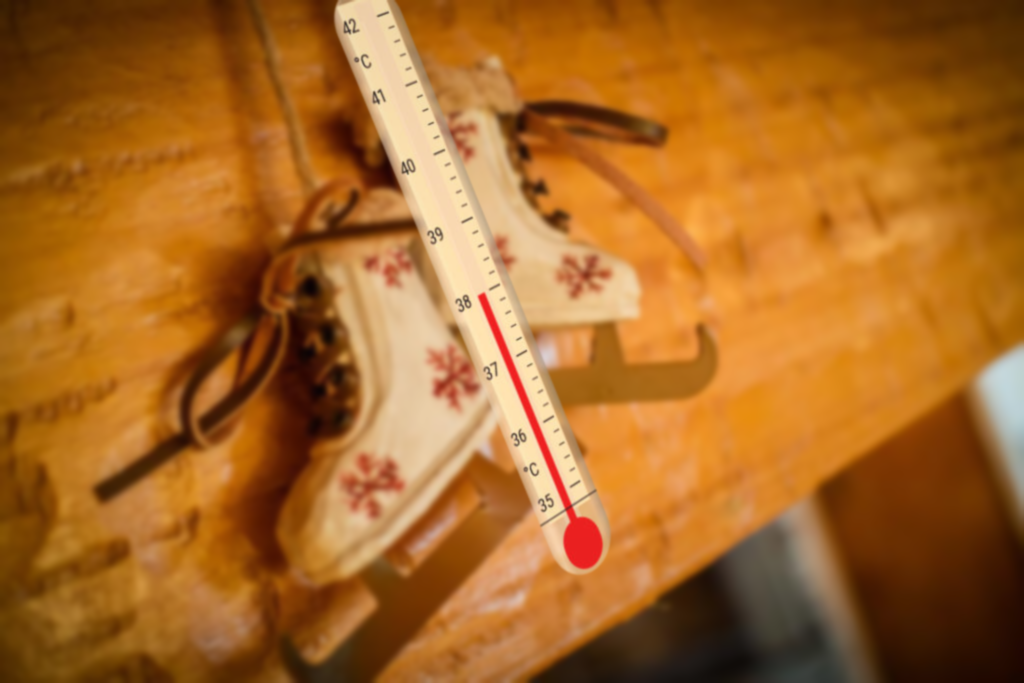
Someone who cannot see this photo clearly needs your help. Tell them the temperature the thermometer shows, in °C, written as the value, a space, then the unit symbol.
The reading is 38 °C
